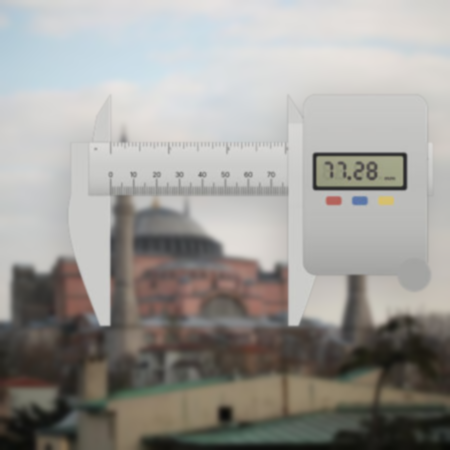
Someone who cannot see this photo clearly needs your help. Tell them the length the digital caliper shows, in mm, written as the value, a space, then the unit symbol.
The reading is 77.28 mm
